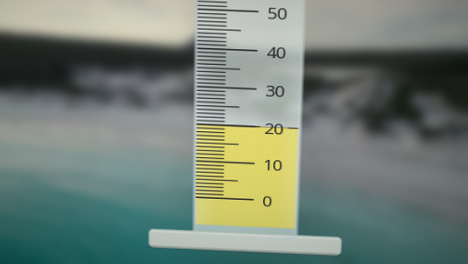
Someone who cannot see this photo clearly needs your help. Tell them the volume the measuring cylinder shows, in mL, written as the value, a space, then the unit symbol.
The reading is 20 mL
